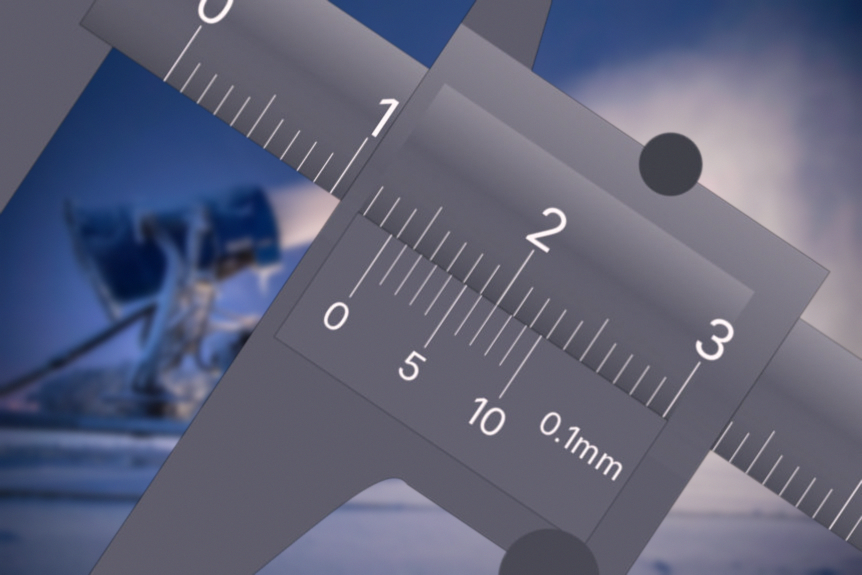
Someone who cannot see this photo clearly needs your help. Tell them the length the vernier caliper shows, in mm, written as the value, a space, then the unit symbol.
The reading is 13.7 mm
